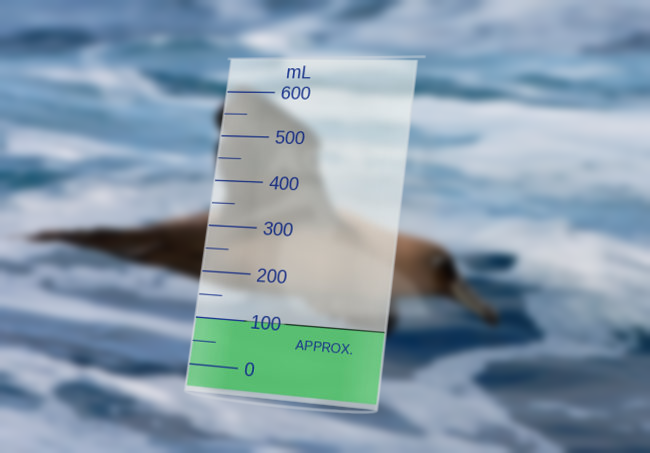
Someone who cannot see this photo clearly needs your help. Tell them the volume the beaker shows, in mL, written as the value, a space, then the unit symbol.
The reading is 100 mL
